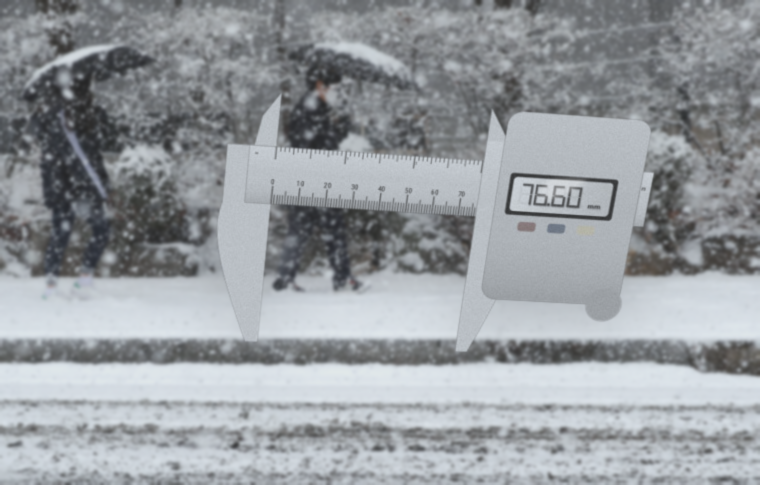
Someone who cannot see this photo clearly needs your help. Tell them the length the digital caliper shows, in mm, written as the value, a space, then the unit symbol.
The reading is 76.60 mm
